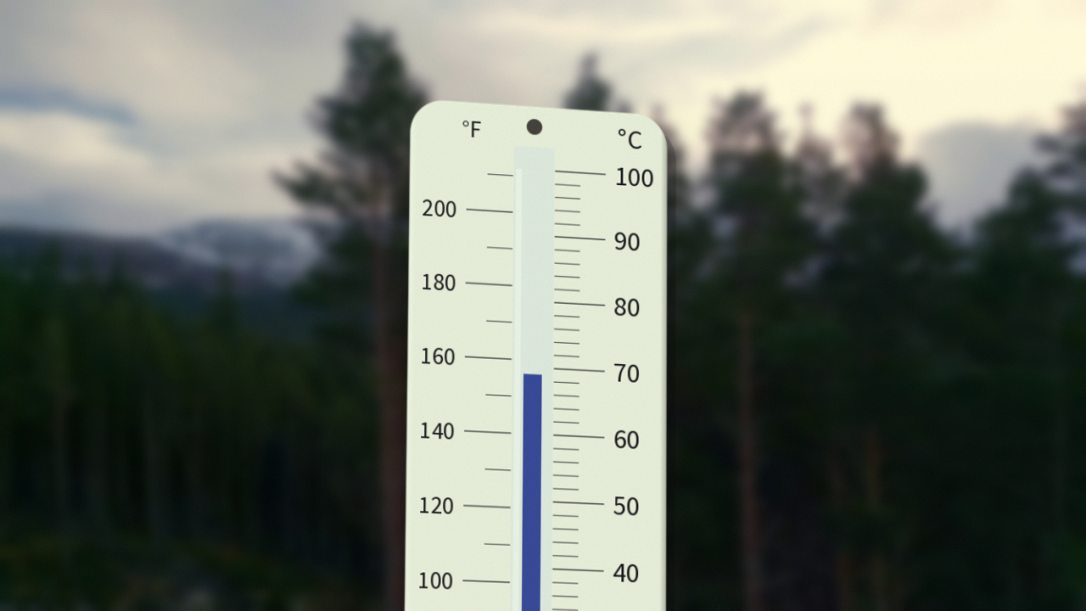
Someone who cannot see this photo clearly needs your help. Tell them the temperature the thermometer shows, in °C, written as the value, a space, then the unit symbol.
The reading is 69 °C
